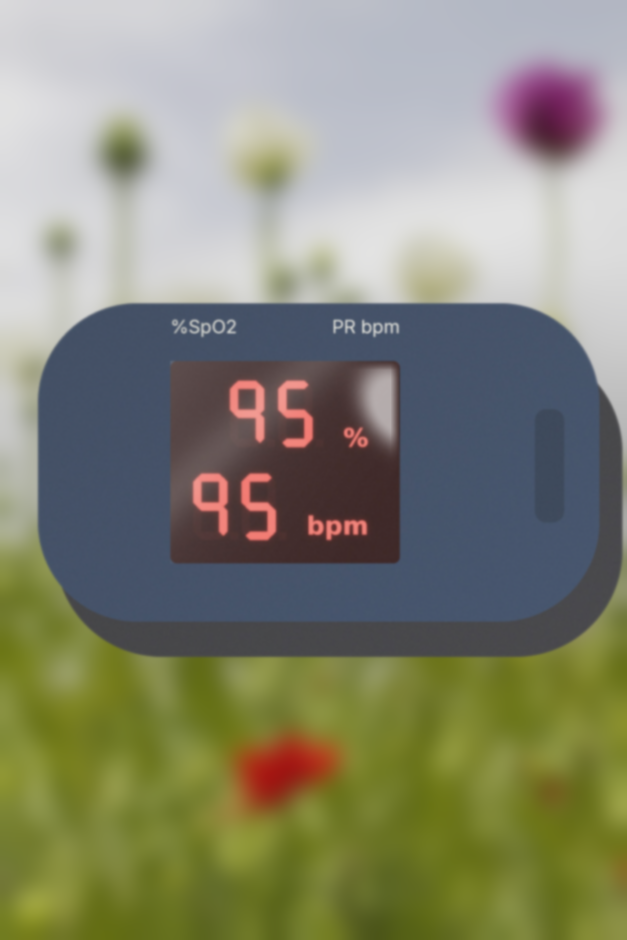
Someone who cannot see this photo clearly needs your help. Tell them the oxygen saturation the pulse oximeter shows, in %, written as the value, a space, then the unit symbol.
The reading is 95 %
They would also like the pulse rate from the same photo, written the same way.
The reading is 95 bpm
